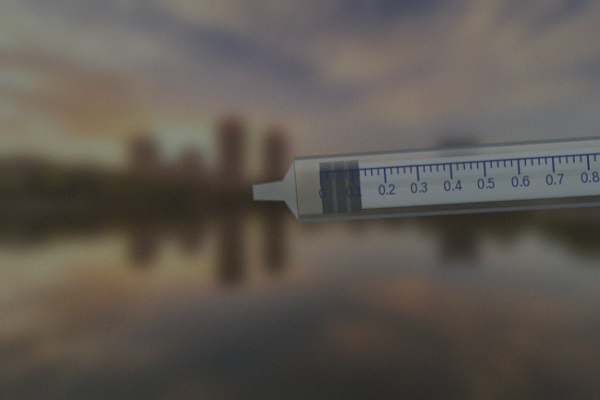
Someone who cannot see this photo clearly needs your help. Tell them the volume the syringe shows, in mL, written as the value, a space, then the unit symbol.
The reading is 0 mL
